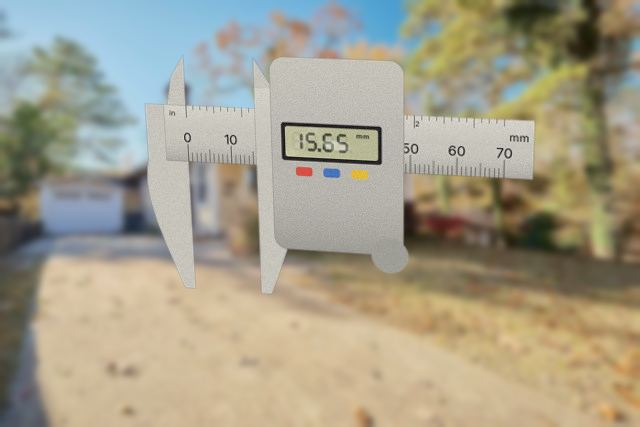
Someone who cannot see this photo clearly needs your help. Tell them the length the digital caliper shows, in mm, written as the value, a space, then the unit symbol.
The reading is 15.65 mm
